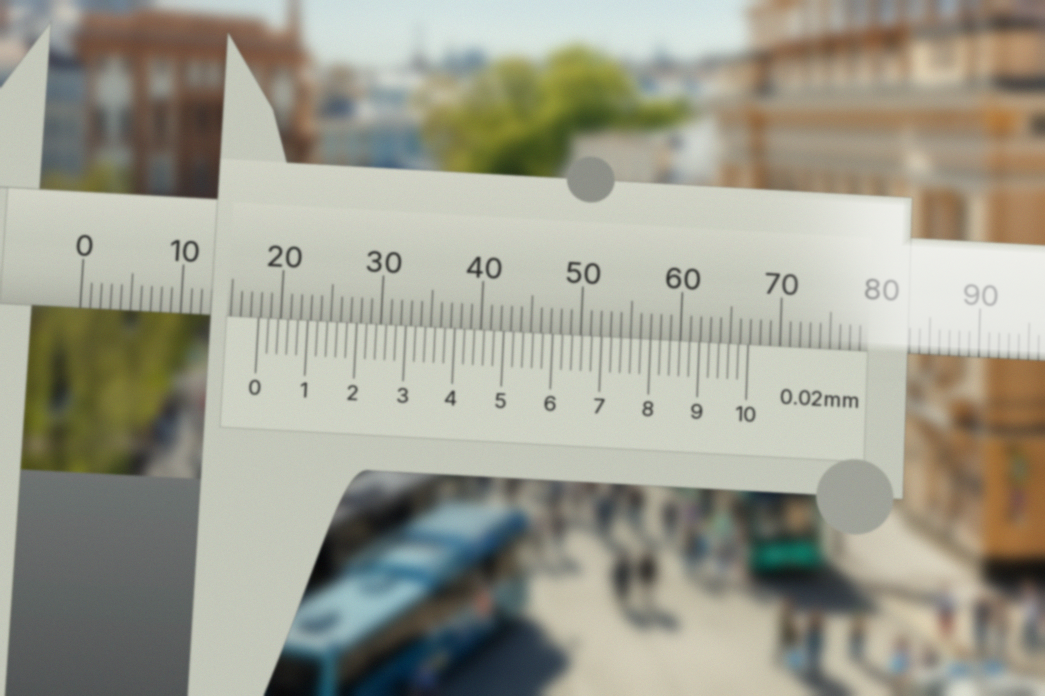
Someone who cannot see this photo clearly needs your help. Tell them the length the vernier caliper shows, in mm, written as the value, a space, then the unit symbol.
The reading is 17.8 mm
